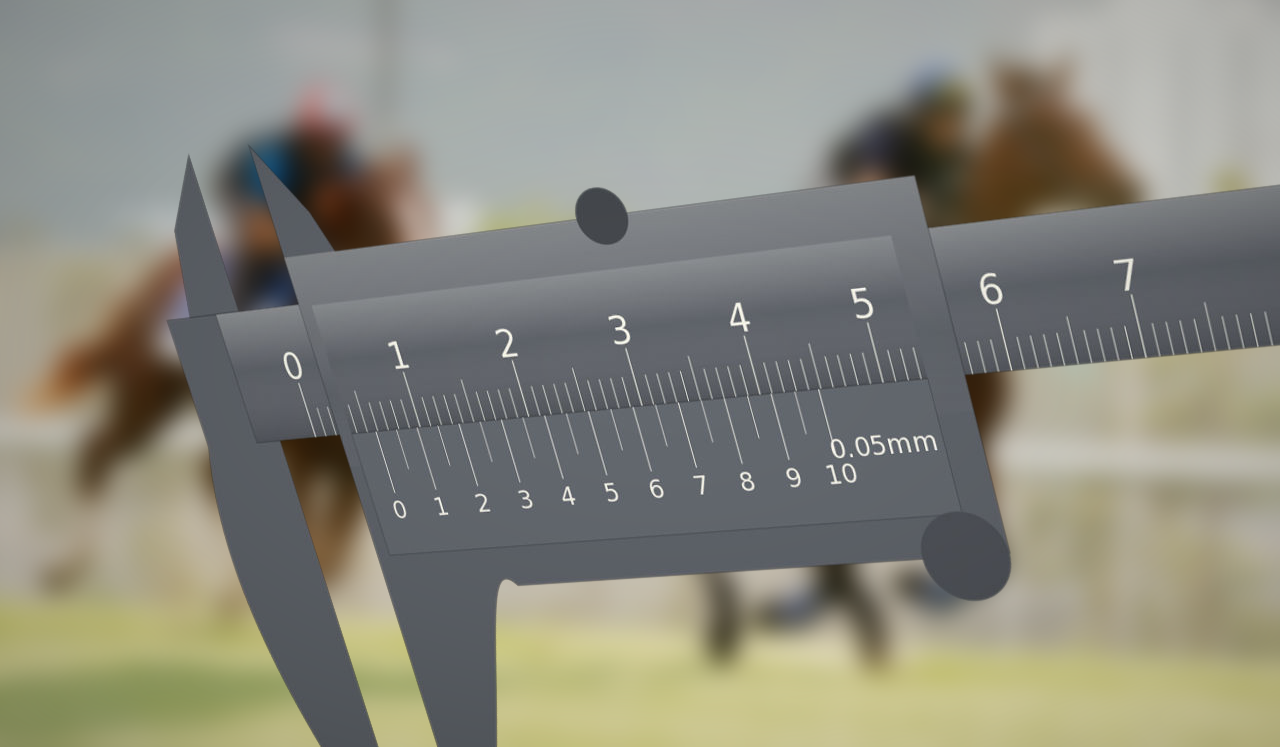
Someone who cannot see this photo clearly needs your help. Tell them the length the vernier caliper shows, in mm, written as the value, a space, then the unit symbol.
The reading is 5.8 mm
